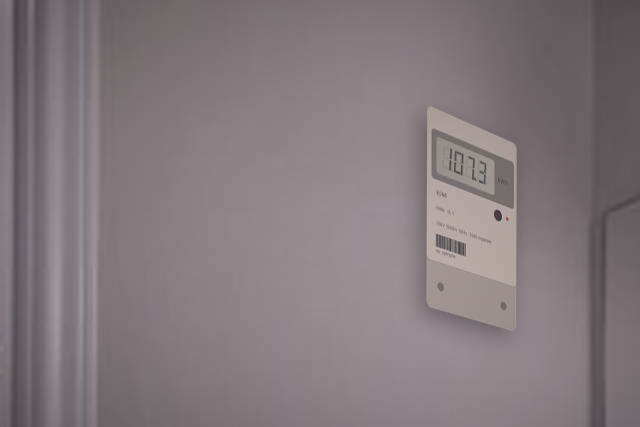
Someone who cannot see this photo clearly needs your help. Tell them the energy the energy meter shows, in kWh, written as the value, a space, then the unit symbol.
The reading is 107.3 kWh
